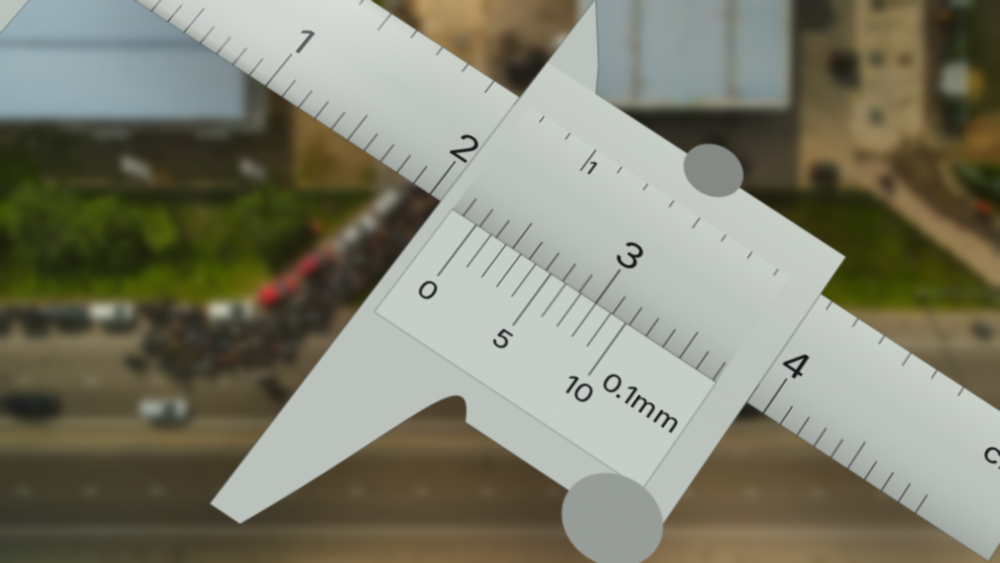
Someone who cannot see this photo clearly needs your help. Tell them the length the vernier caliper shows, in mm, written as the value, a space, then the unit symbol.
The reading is 22.8 mm
